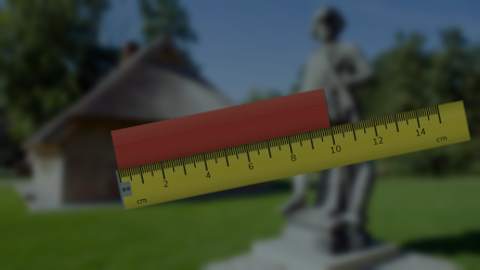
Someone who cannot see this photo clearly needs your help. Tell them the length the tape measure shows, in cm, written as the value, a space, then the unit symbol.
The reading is 10 cm
